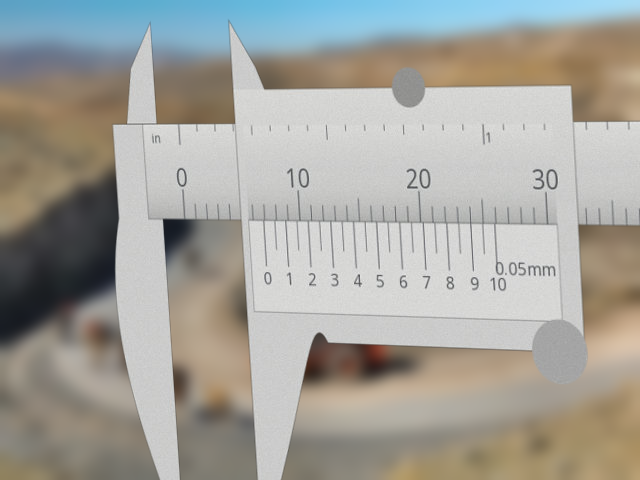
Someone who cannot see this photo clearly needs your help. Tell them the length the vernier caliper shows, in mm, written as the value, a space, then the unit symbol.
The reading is 6.9 mm
